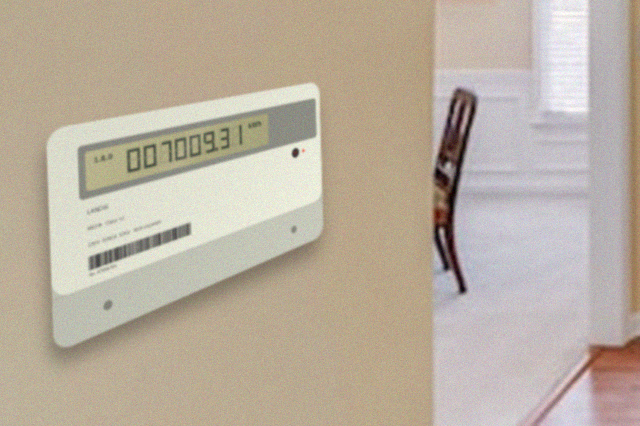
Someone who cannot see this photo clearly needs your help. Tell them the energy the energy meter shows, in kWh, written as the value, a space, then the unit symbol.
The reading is 7009.31 kWh
